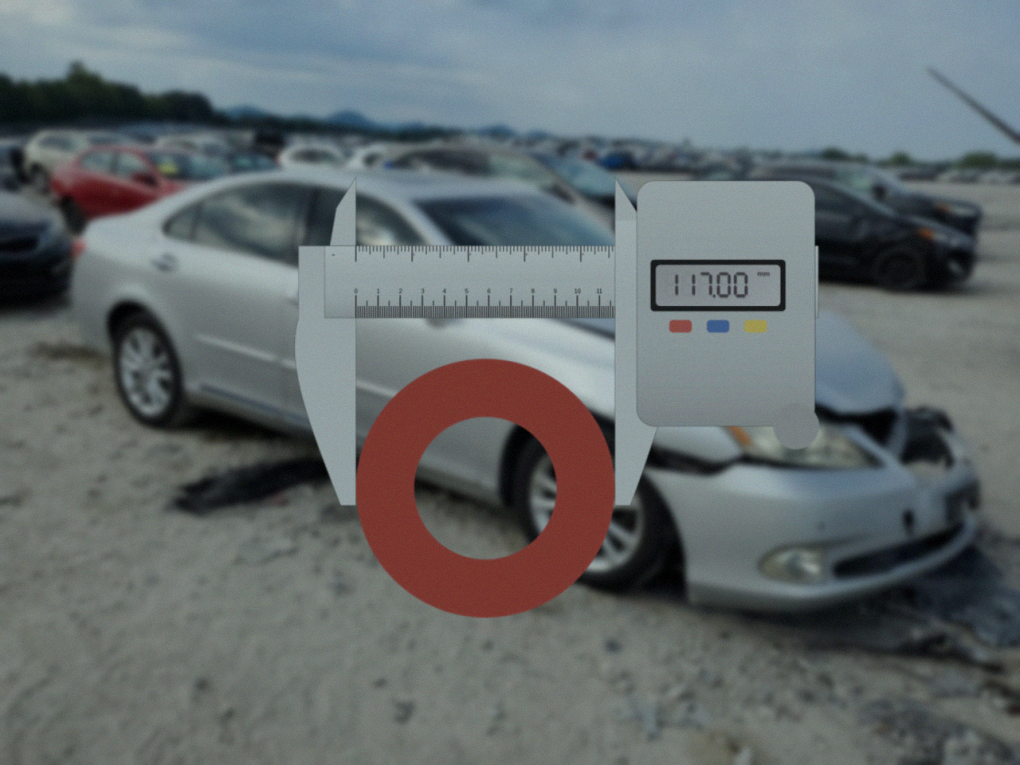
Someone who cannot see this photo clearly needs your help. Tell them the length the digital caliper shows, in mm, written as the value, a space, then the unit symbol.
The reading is 117.00 mm
